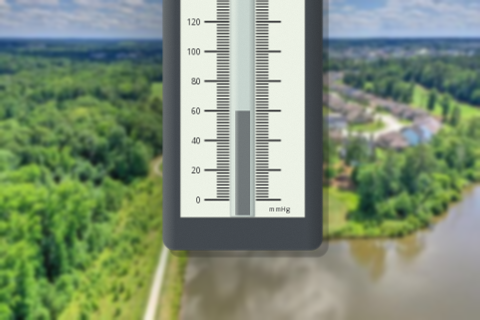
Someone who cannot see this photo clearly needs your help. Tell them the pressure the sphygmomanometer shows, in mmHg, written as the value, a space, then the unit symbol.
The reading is 60 mmHg
